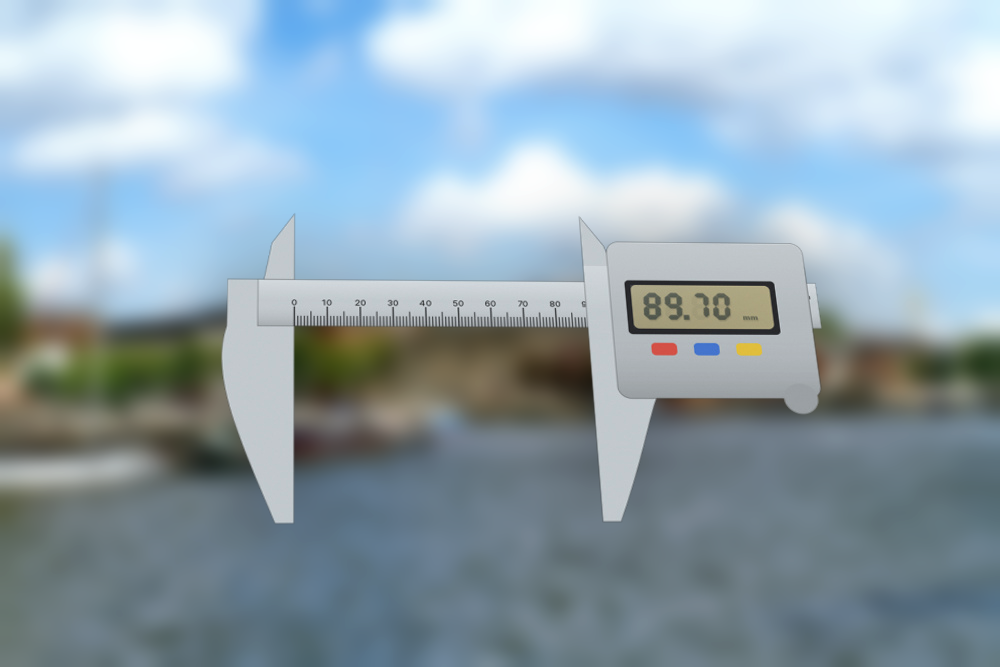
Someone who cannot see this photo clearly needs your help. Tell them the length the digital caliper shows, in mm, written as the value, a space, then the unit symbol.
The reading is 89.70 mm
